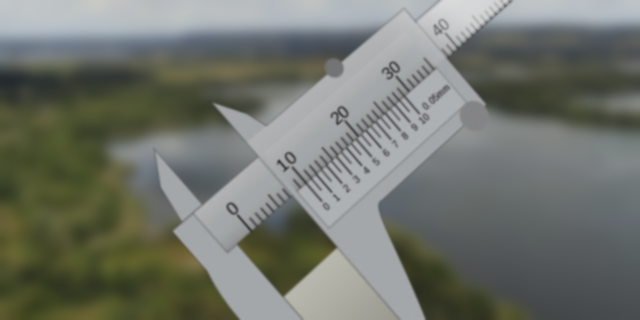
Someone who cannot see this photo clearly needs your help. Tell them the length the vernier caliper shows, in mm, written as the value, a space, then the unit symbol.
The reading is 10.0 mm
